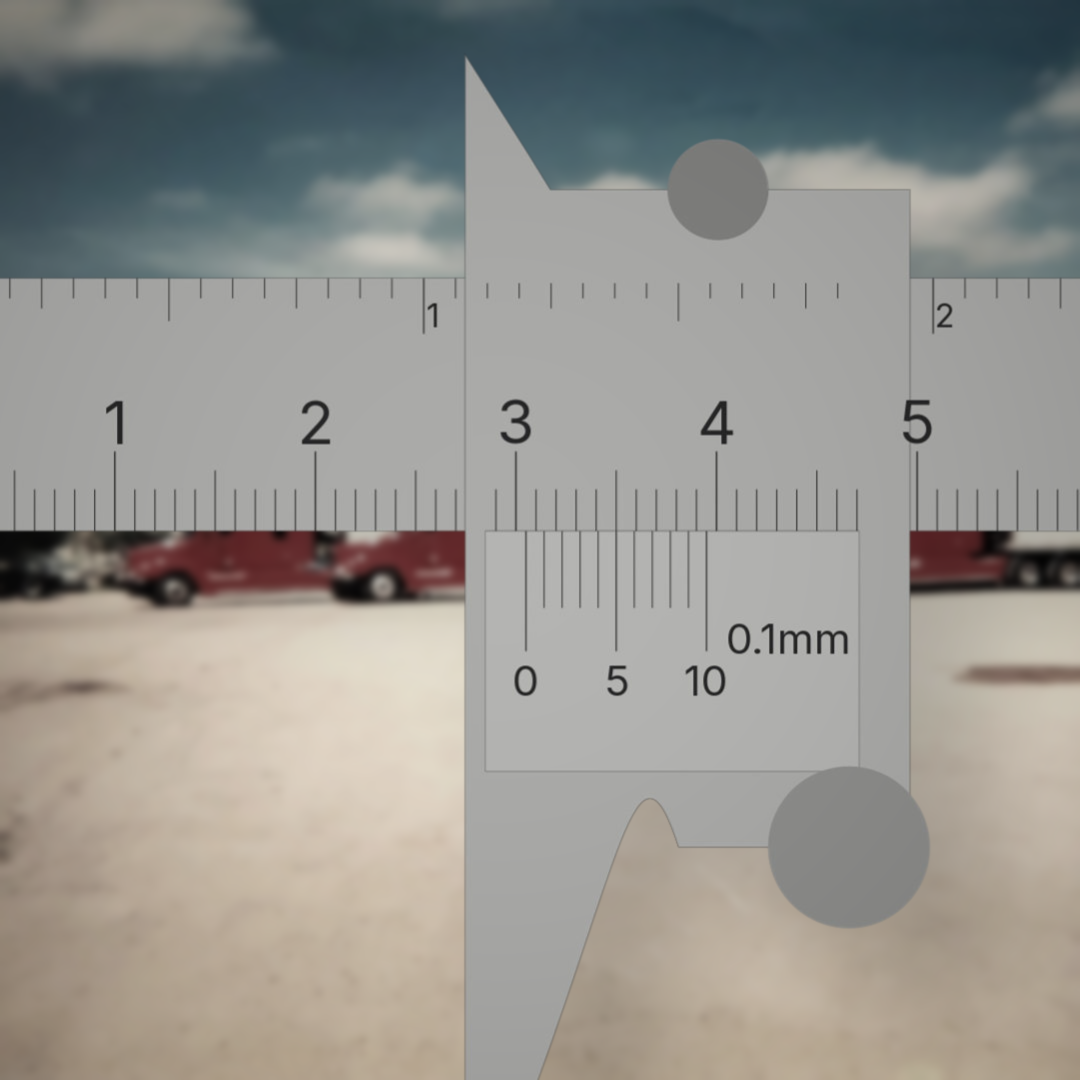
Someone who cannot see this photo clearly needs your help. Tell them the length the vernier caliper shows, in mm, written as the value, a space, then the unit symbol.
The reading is 30.5 mm
